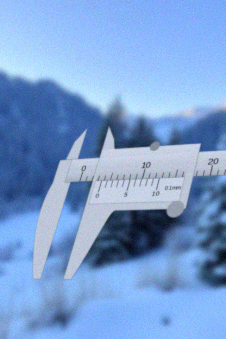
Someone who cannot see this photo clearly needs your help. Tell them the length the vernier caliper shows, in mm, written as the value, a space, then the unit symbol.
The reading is 3.6 mm
